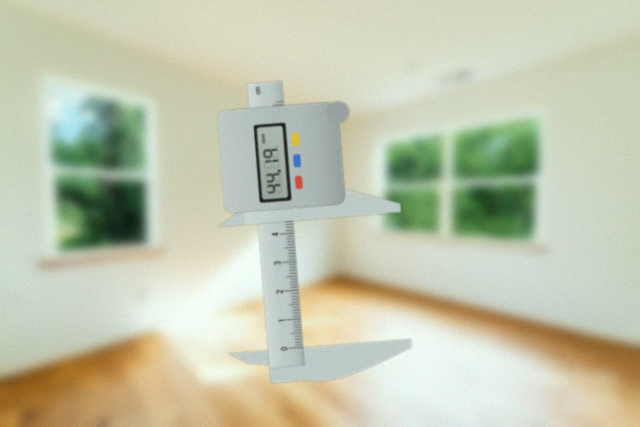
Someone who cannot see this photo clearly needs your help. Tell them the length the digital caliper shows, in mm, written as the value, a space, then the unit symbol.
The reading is 44.19 mm
